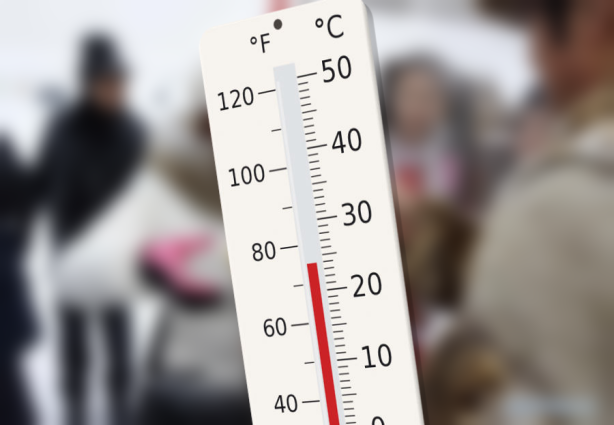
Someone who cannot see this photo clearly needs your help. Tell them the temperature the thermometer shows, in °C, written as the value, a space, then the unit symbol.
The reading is 24 °C
